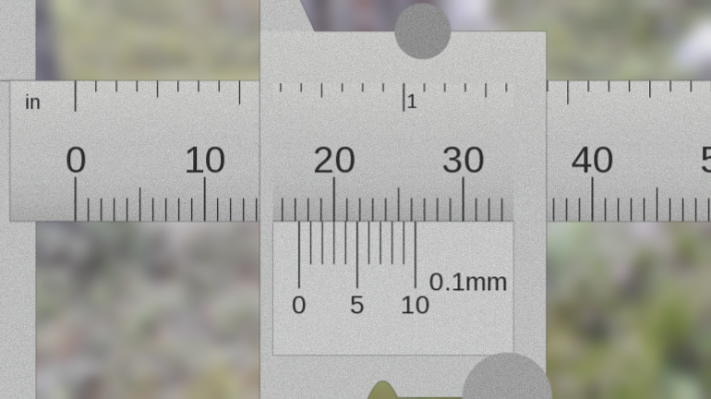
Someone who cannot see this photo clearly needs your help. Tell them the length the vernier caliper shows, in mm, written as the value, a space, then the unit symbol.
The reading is 17.3 mm
